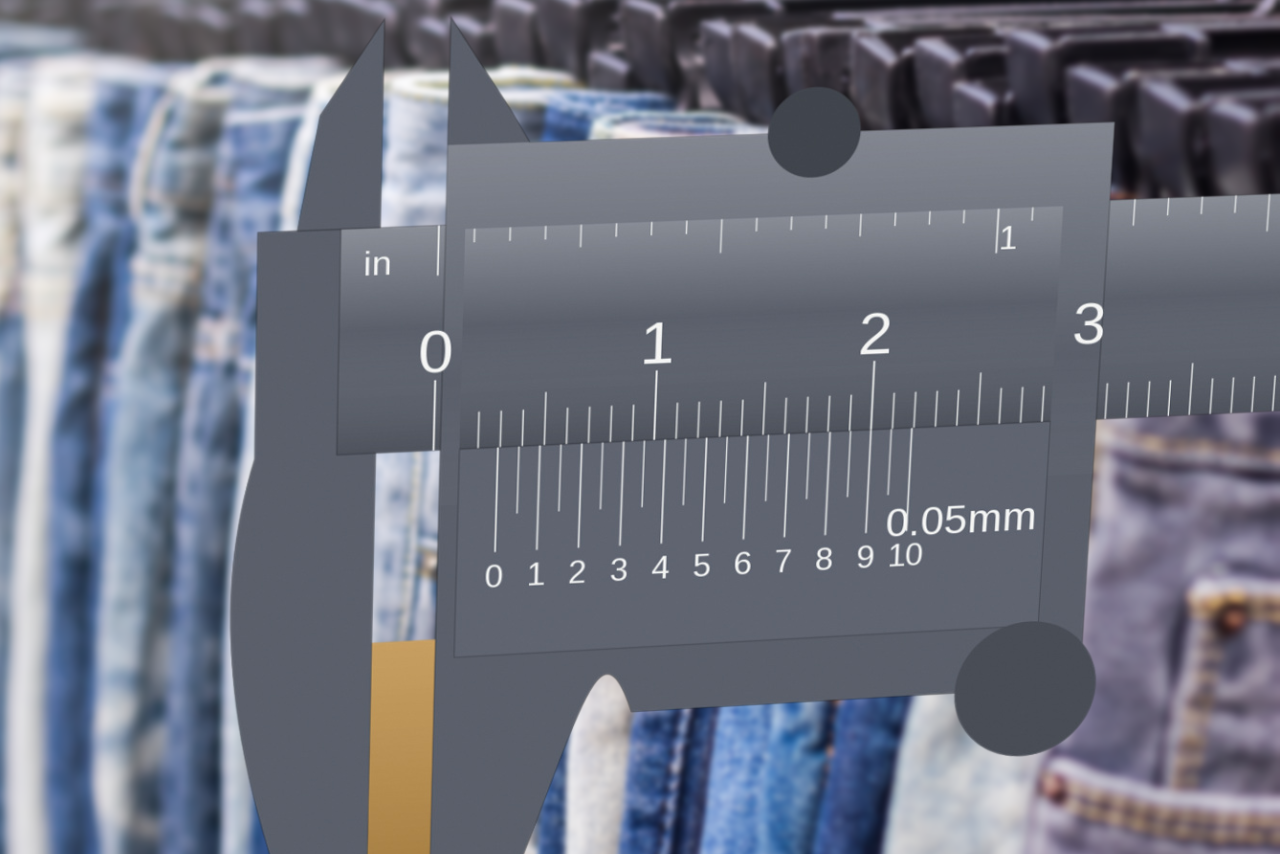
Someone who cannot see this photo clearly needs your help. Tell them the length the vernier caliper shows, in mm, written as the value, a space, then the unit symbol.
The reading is 2.9 mm
